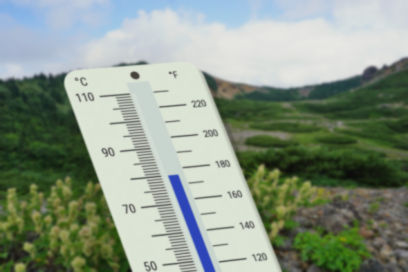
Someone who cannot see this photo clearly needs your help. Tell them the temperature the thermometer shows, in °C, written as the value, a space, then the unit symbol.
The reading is 80 °C
